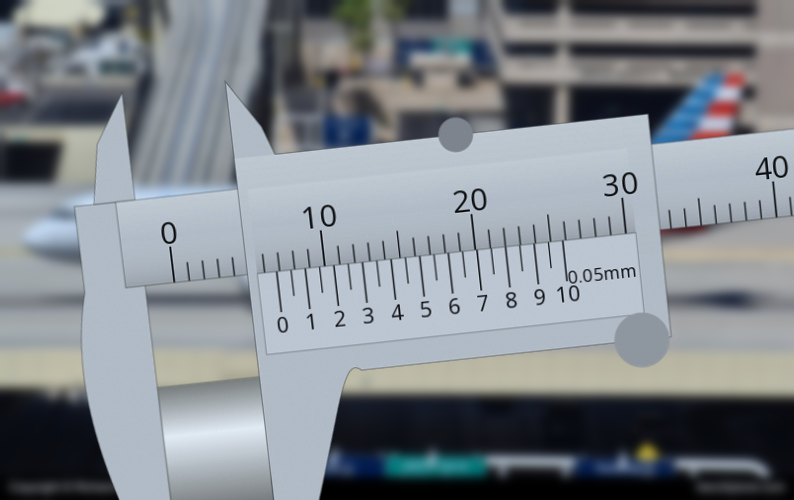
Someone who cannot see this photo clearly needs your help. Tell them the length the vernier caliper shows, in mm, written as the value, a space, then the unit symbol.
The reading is 6.8 mm
